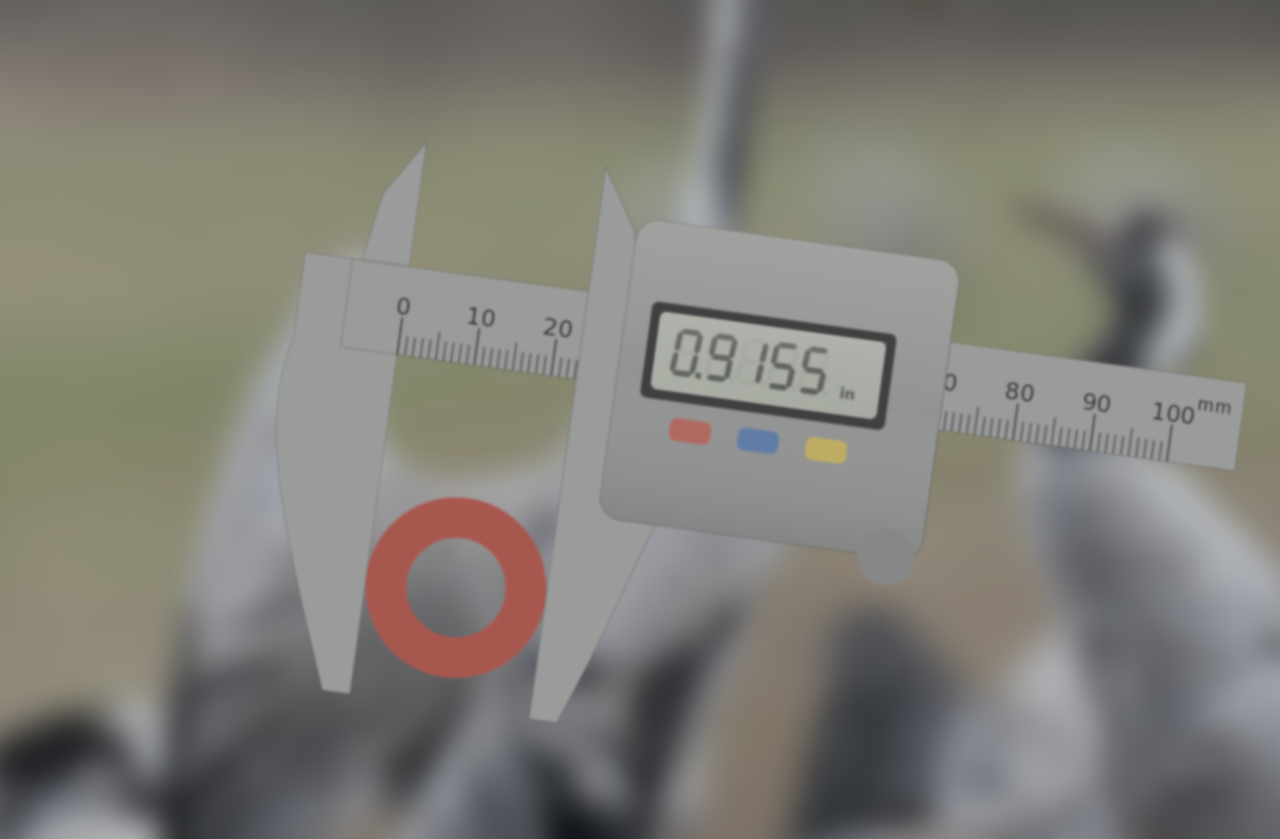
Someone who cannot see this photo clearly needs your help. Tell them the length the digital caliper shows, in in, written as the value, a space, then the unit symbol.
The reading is 0.9155 in
